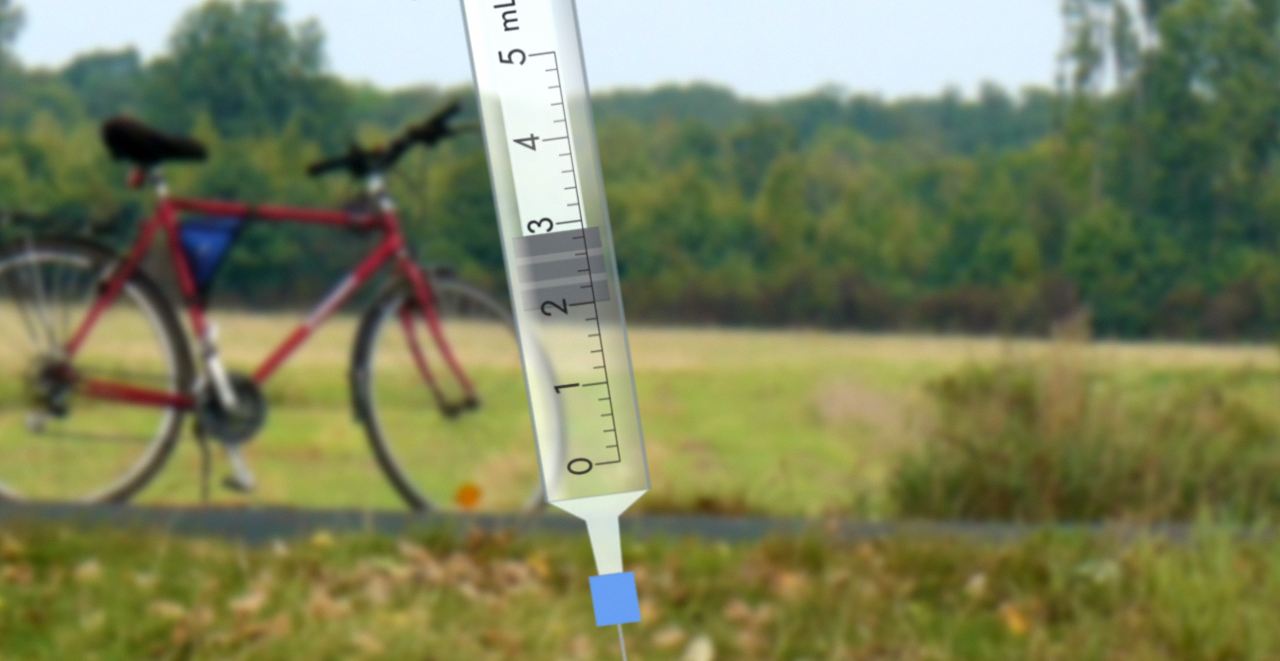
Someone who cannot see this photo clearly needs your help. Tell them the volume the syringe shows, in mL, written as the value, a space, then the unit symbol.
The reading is 2 mL
